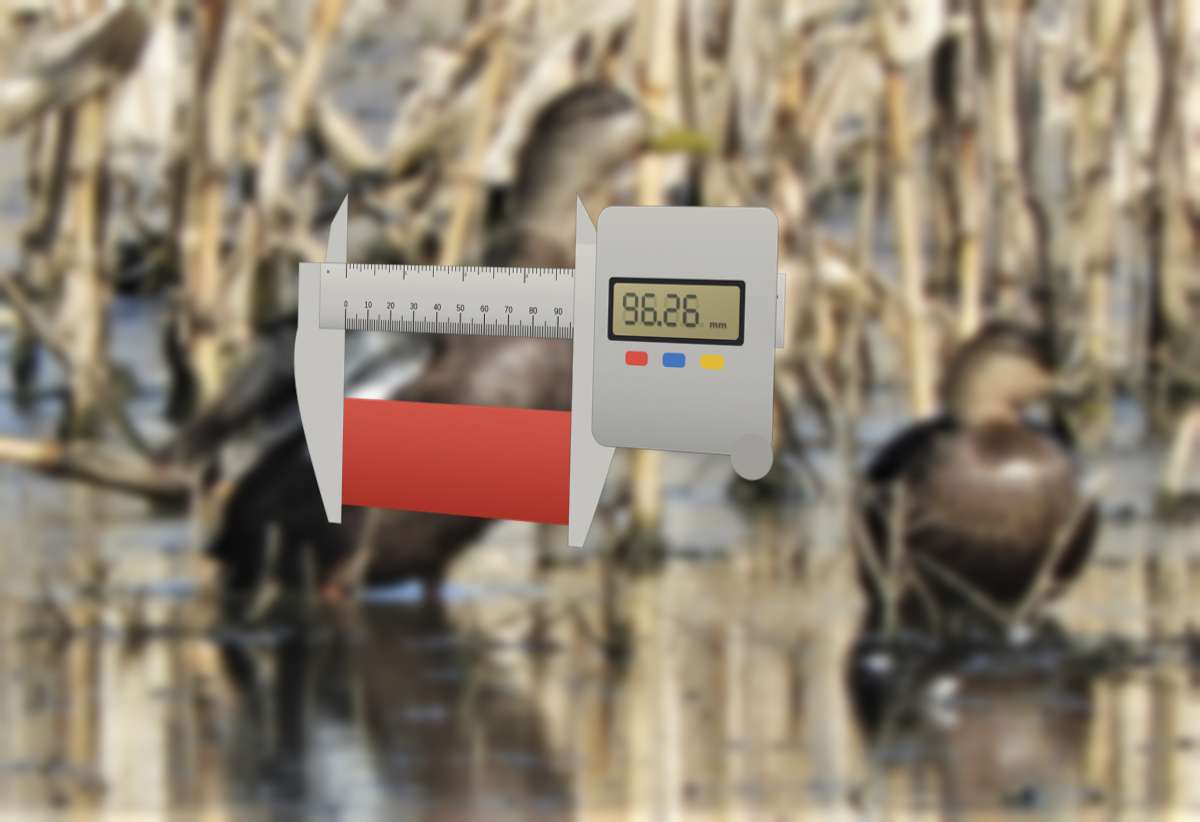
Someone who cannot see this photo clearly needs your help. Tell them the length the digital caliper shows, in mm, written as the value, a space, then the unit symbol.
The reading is 96.26 mm
